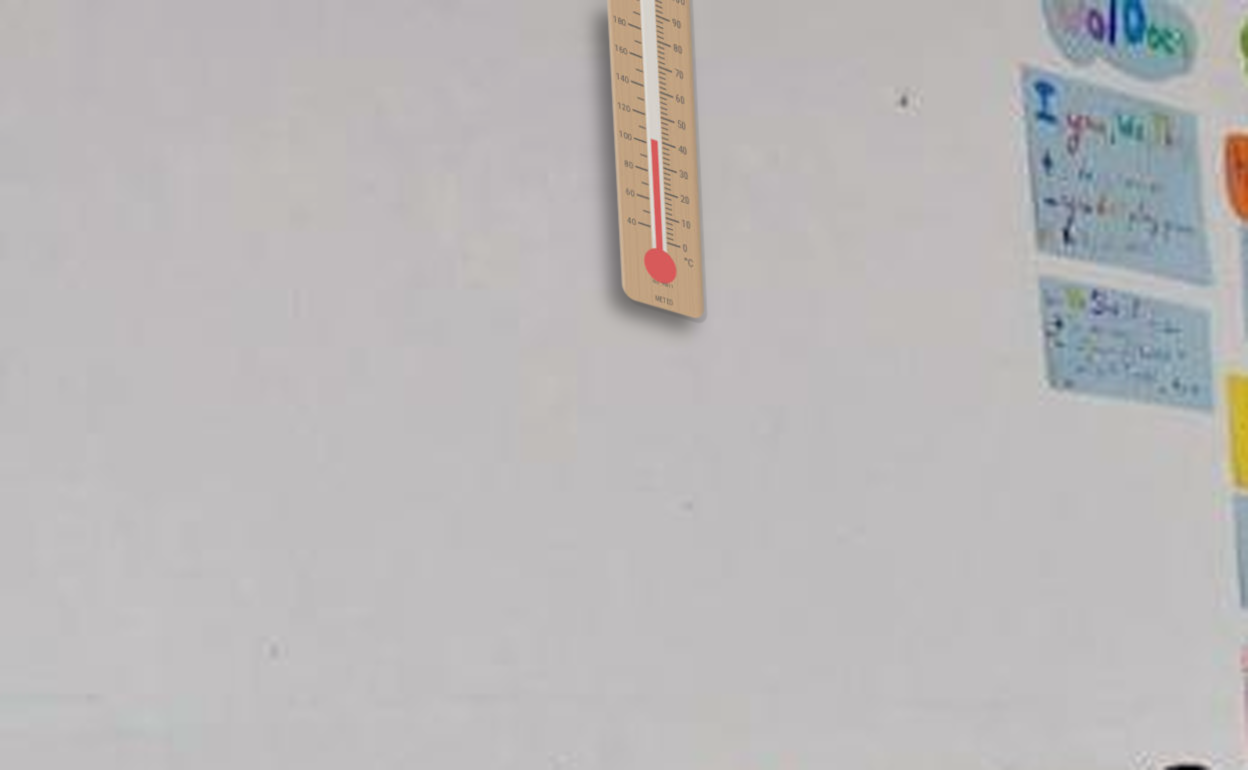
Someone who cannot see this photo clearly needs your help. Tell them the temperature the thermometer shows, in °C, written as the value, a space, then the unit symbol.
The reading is 40 °C
